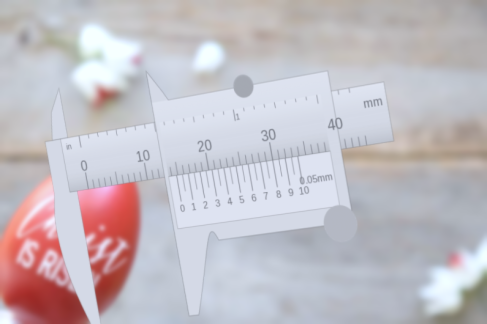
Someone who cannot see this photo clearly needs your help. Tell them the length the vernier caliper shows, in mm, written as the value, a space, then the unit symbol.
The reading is 14.8 mm
